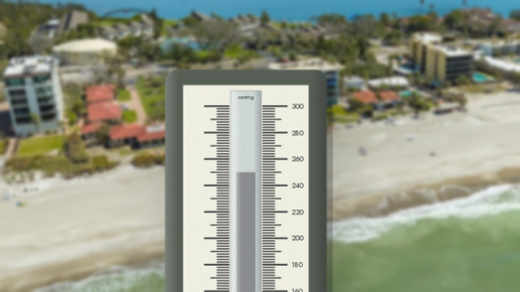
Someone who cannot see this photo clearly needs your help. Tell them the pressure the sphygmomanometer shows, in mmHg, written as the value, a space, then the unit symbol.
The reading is 250 mmHg
